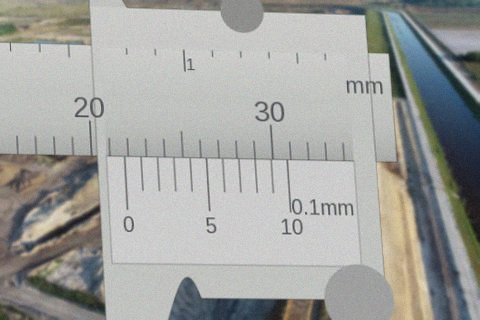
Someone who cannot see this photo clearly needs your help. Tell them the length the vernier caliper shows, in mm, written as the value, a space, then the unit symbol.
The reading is 21.8 mm
